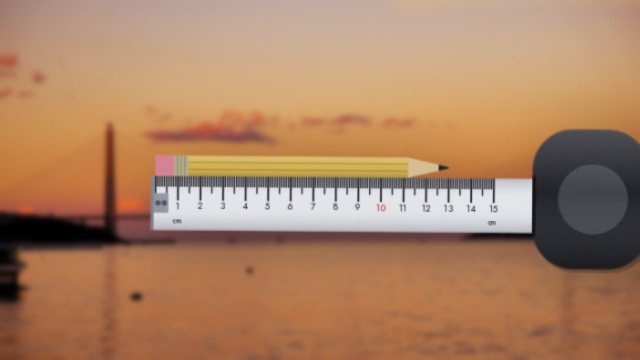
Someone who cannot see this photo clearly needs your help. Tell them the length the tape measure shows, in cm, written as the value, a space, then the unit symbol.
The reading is 13 cm
